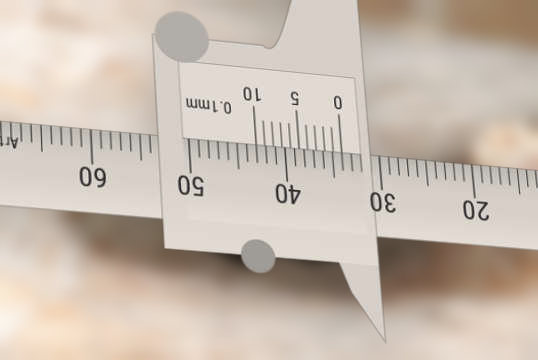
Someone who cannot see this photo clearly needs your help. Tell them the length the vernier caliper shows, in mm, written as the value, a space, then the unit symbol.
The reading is 34.0 mm
